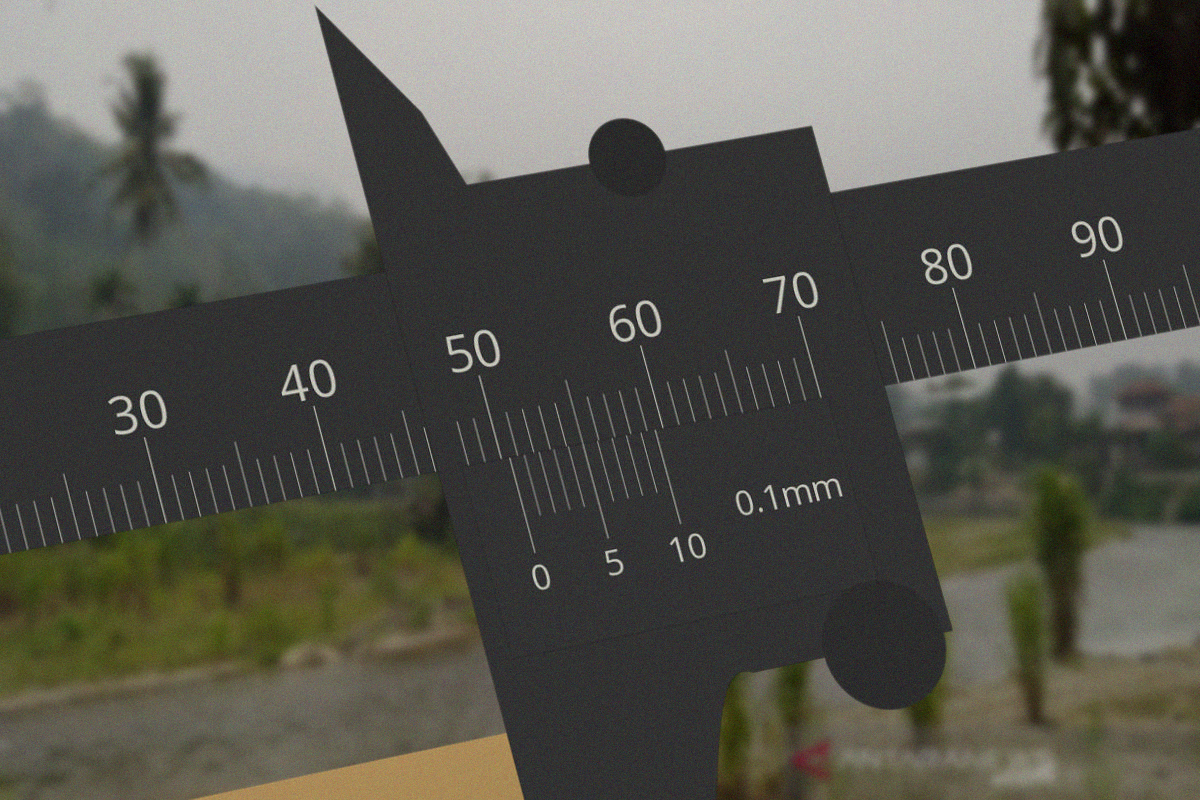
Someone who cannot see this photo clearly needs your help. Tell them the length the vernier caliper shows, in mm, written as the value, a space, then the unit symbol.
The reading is 50.5 mm
